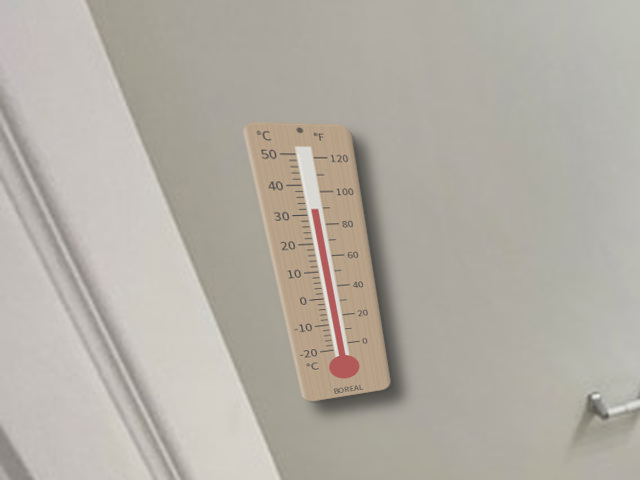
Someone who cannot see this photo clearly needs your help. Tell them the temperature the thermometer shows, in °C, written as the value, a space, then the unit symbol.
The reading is 32 °C
